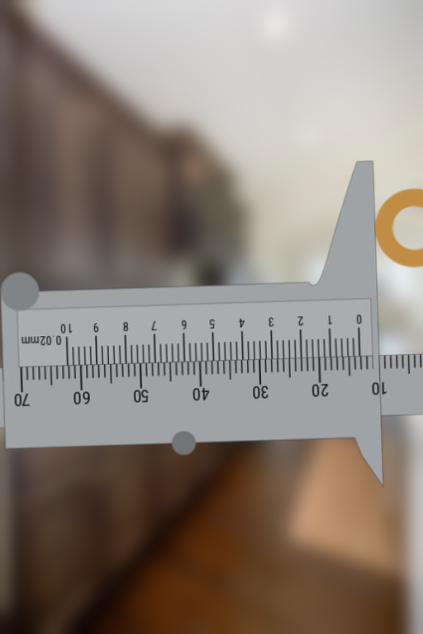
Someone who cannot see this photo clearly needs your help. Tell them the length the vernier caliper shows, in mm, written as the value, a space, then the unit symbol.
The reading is 13.2 mm
